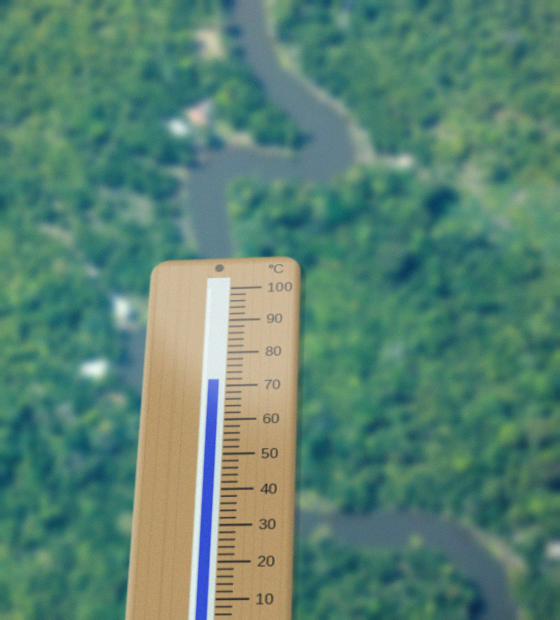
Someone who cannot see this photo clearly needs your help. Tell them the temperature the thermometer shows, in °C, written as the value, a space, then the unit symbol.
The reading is 72 °C
